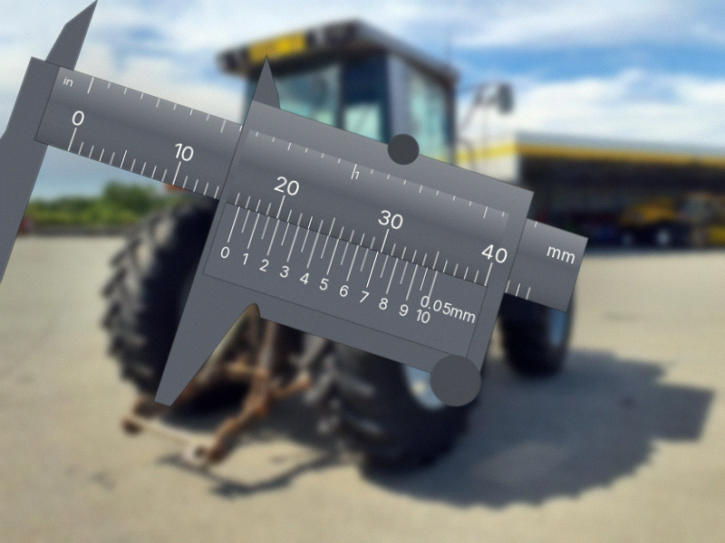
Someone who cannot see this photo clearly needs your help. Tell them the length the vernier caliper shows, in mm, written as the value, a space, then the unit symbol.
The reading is 16.4 mm
